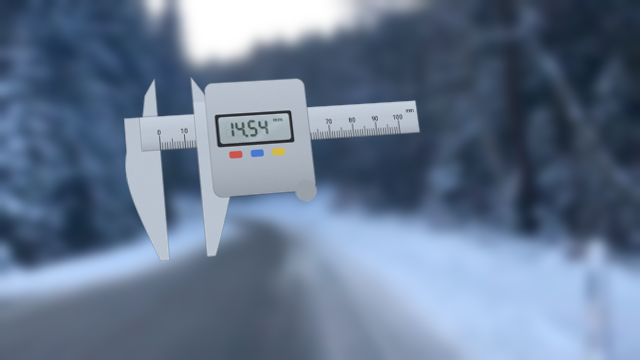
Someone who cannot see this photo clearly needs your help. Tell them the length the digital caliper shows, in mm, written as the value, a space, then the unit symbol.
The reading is 14.54 mm
